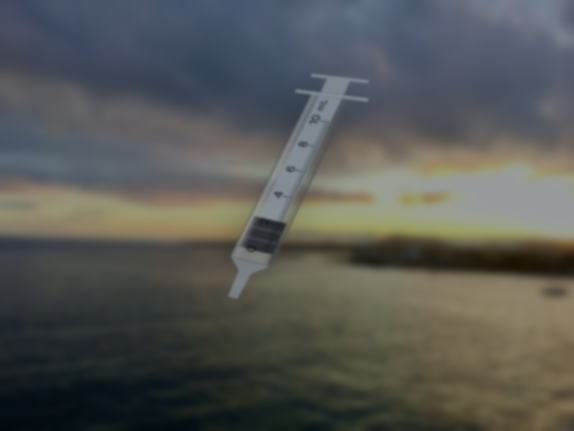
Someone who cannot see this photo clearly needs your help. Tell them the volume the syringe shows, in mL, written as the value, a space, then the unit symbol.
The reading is 0 mL
